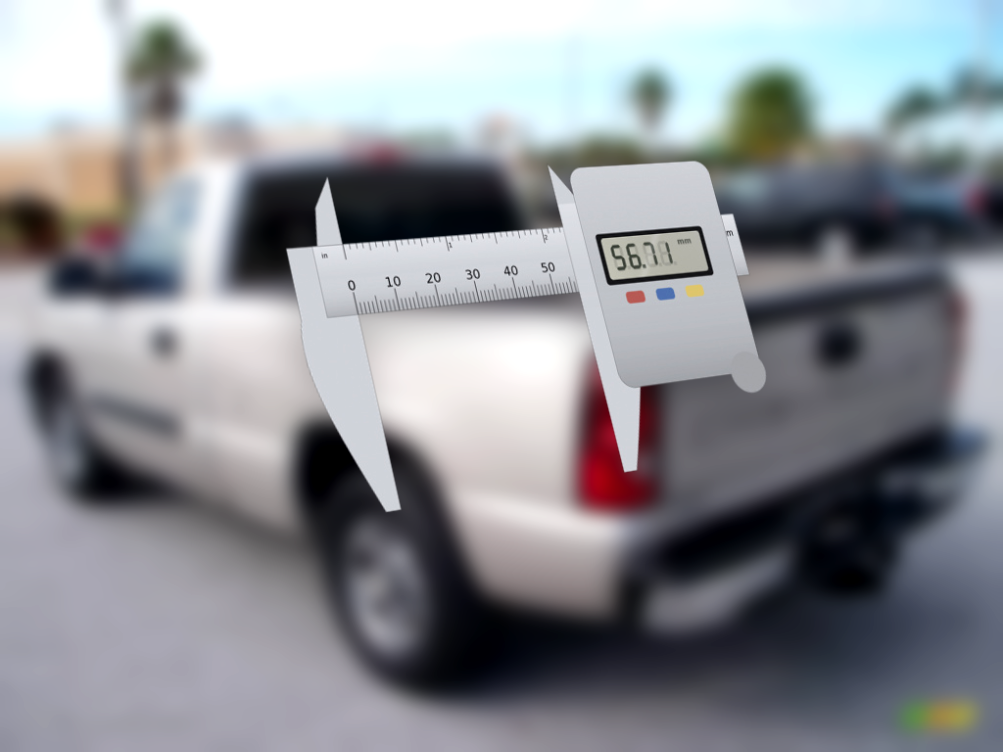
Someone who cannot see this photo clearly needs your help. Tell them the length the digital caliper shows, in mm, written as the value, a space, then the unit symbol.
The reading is 56.71 mm
